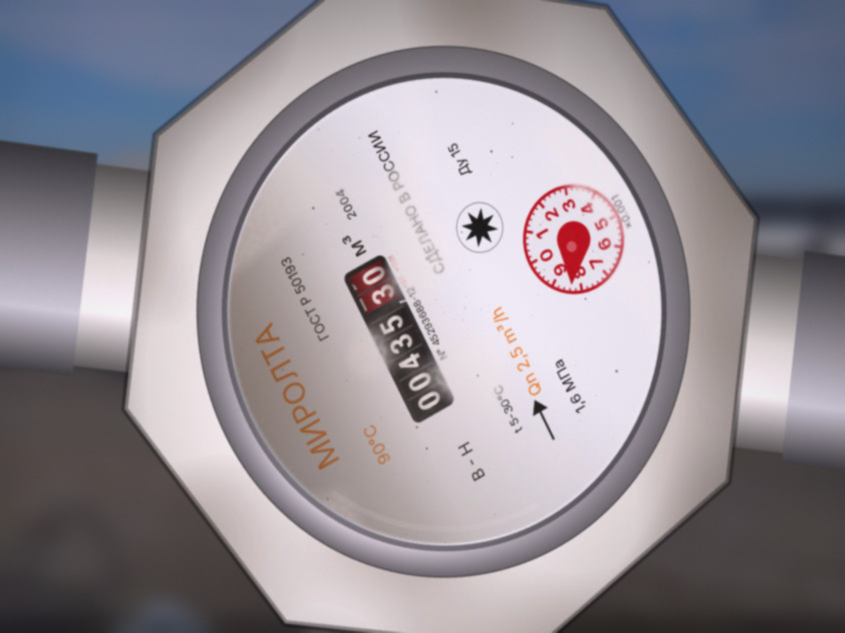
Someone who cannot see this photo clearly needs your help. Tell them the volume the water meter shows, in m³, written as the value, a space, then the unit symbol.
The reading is 435.298 m³
